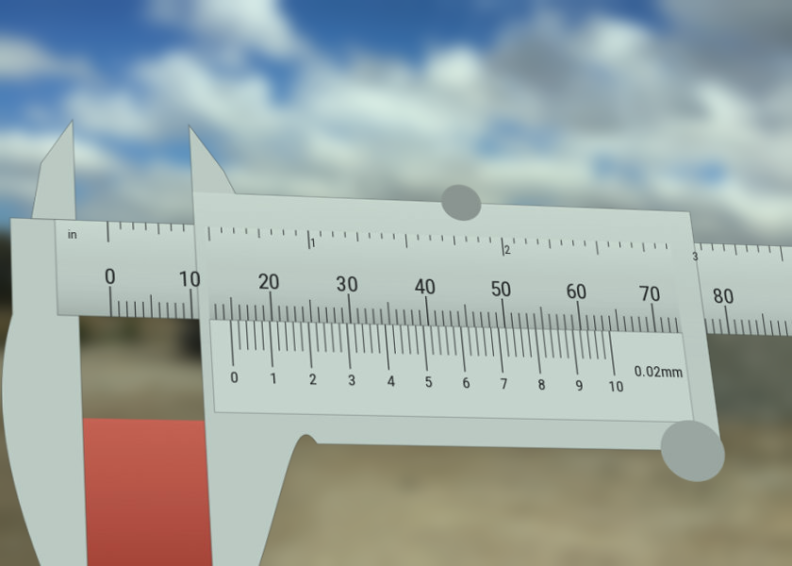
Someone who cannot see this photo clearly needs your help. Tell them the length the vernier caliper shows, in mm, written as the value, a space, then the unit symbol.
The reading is 14.8 mm
